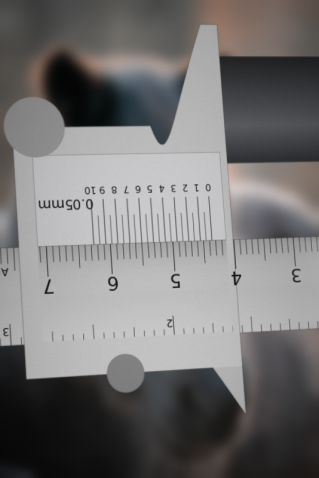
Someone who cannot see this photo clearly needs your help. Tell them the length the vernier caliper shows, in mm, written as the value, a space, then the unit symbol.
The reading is 43.6 mm
